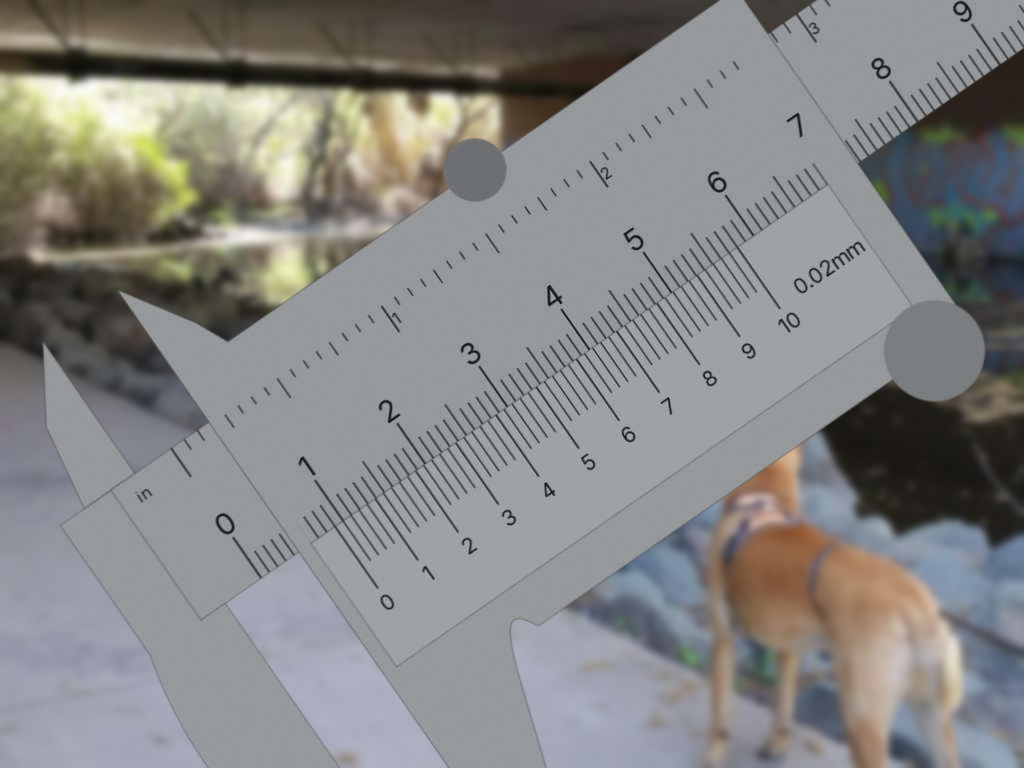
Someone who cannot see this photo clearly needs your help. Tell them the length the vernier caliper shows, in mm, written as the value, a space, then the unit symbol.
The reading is 9.0 mm
